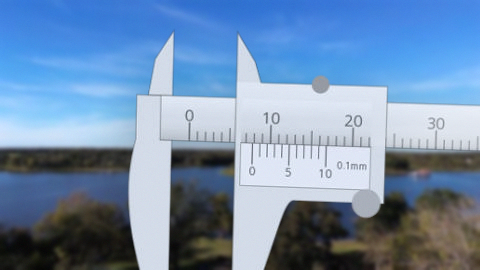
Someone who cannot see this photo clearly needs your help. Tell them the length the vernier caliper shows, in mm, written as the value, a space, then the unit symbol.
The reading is 7.8 mm
